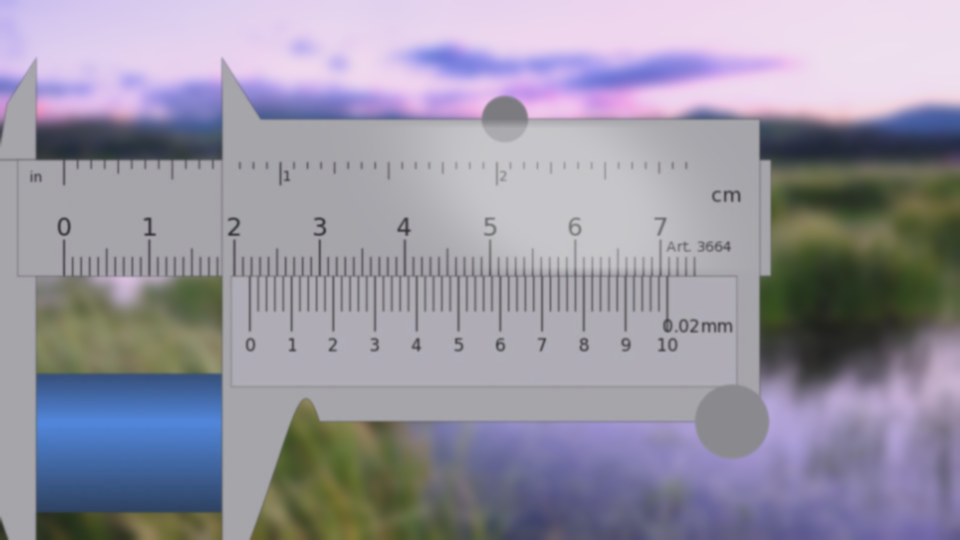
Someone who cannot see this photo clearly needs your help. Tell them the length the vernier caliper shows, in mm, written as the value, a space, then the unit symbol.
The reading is 21.8 mm
